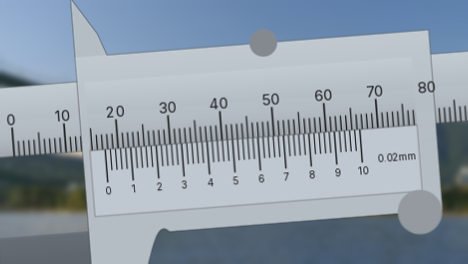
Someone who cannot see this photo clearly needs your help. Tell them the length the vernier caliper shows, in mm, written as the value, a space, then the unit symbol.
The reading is 17.5 mm
